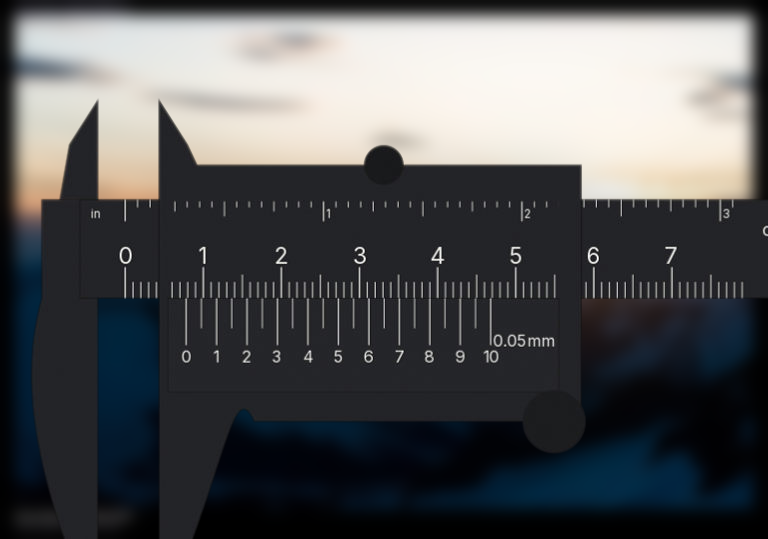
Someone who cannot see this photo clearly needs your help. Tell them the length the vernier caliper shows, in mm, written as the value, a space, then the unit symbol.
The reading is 7.8 mm
